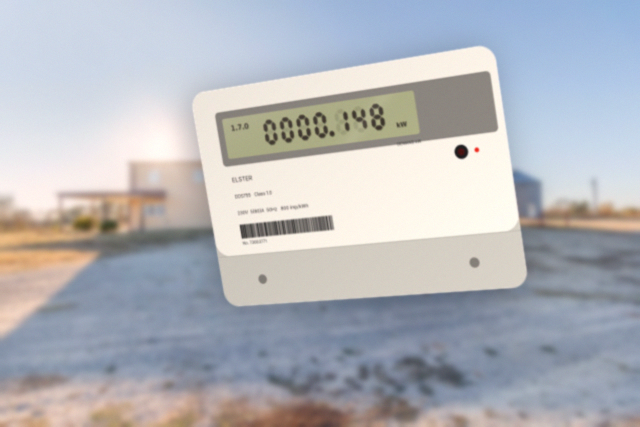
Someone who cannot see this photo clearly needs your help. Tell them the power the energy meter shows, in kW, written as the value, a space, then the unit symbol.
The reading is 0.148 kW
